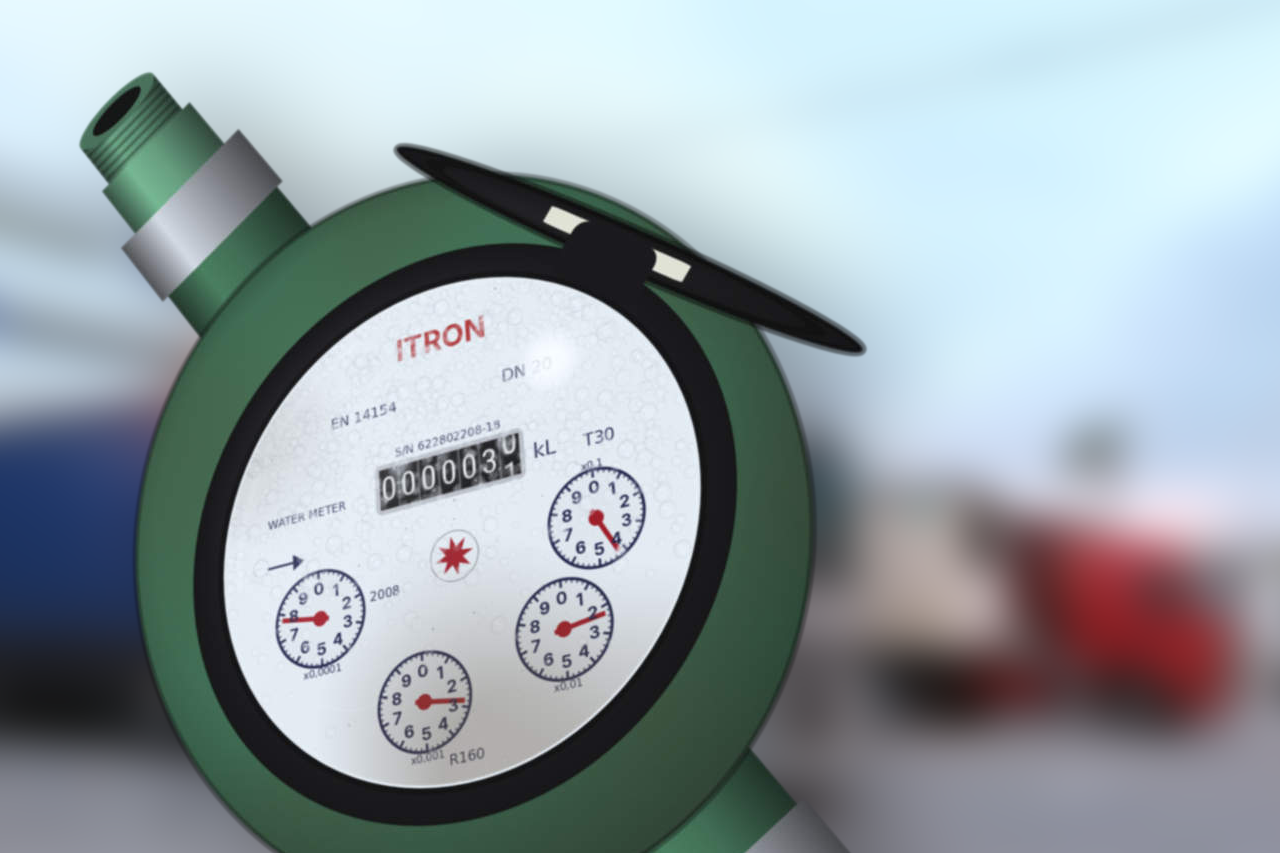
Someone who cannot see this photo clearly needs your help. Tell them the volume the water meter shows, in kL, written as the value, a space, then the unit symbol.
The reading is 30.4227 kL
